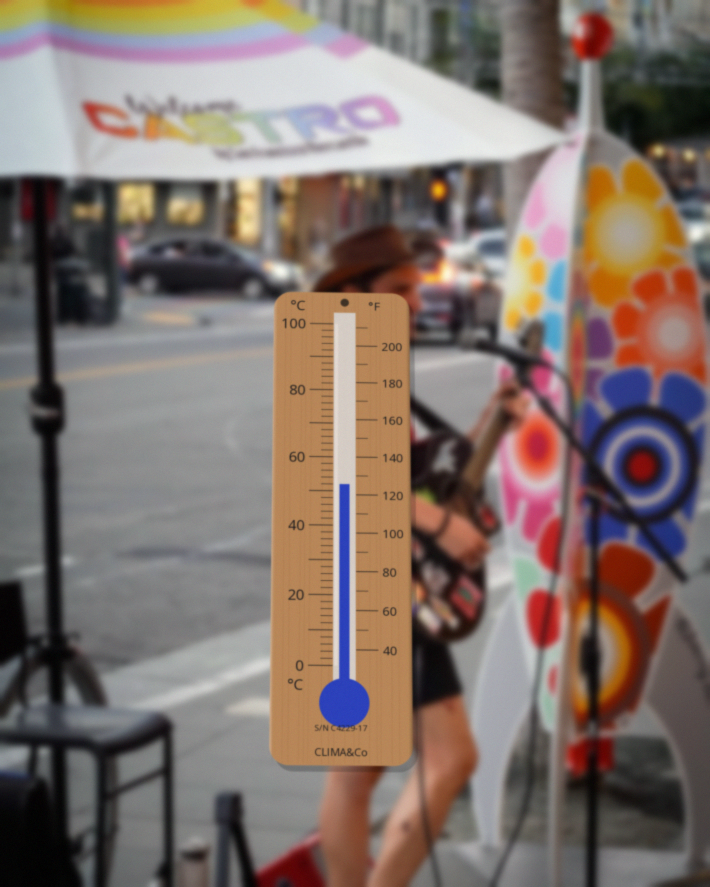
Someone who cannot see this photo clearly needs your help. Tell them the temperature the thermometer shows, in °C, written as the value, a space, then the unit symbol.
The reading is 52 °C
